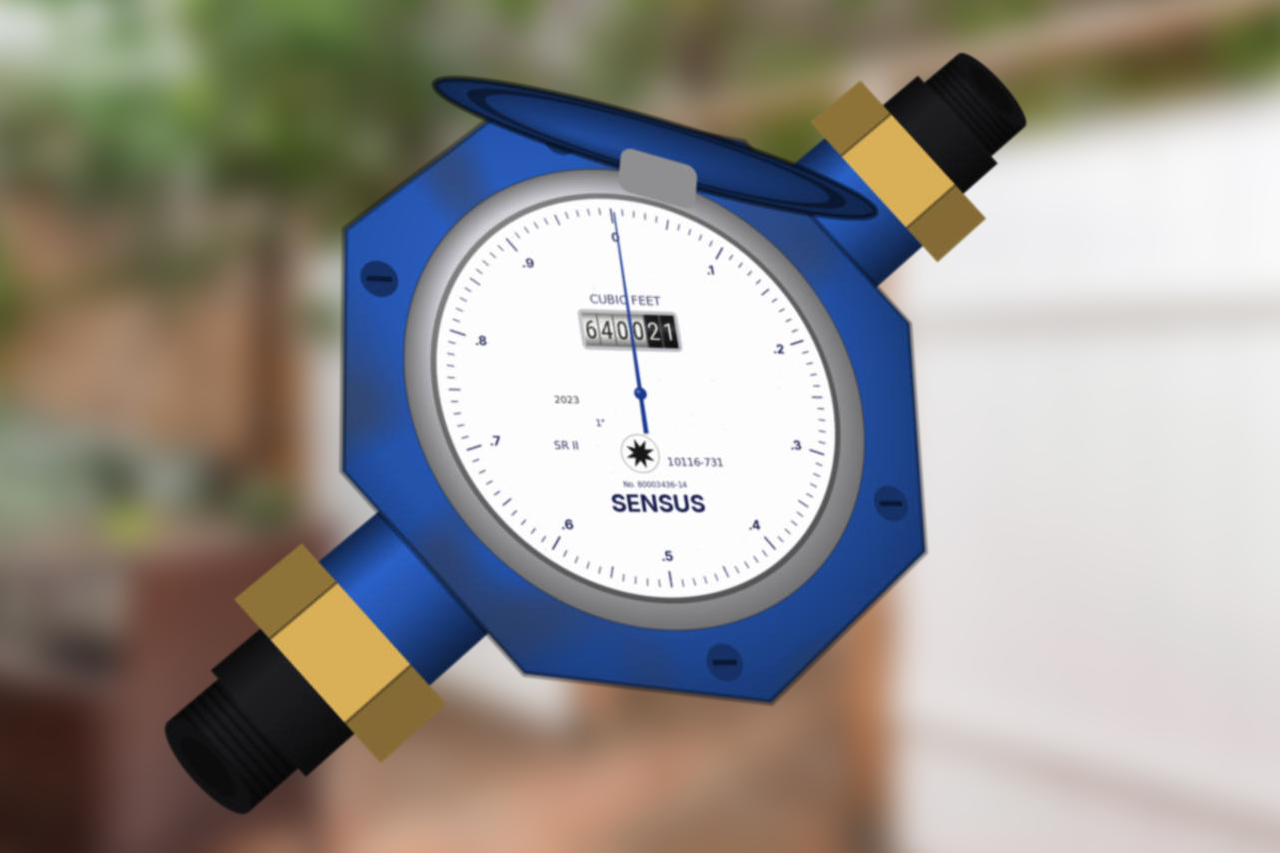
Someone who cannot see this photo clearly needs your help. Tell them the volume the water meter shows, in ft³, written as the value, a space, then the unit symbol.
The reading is 640021.00 ft³
